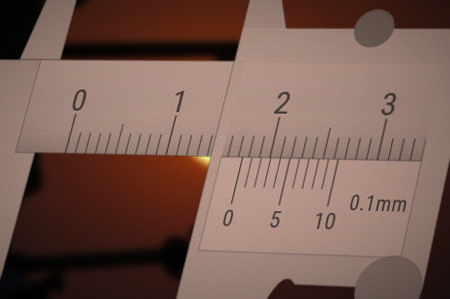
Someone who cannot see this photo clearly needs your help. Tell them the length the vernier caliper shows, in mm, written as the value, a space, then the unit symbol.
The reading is 17.4 mm
